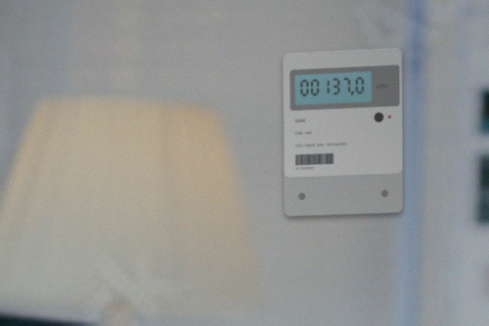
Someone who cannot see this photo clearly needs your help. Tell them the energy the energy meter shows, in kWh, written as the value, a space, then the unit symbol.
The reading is 137.0 kWh
